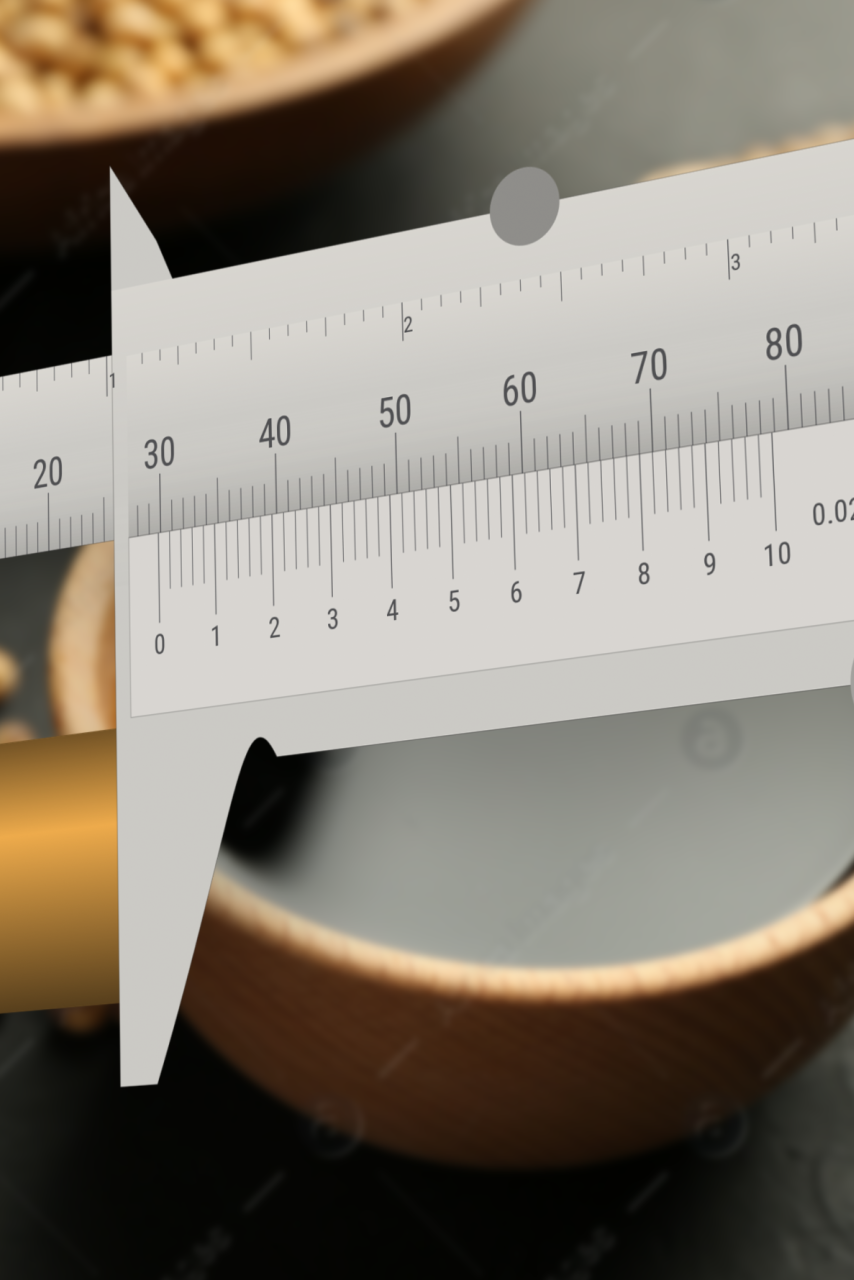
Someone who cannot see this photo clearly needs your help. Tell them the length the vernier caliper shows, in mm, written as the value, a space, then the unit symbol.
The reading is 29.8 mm
